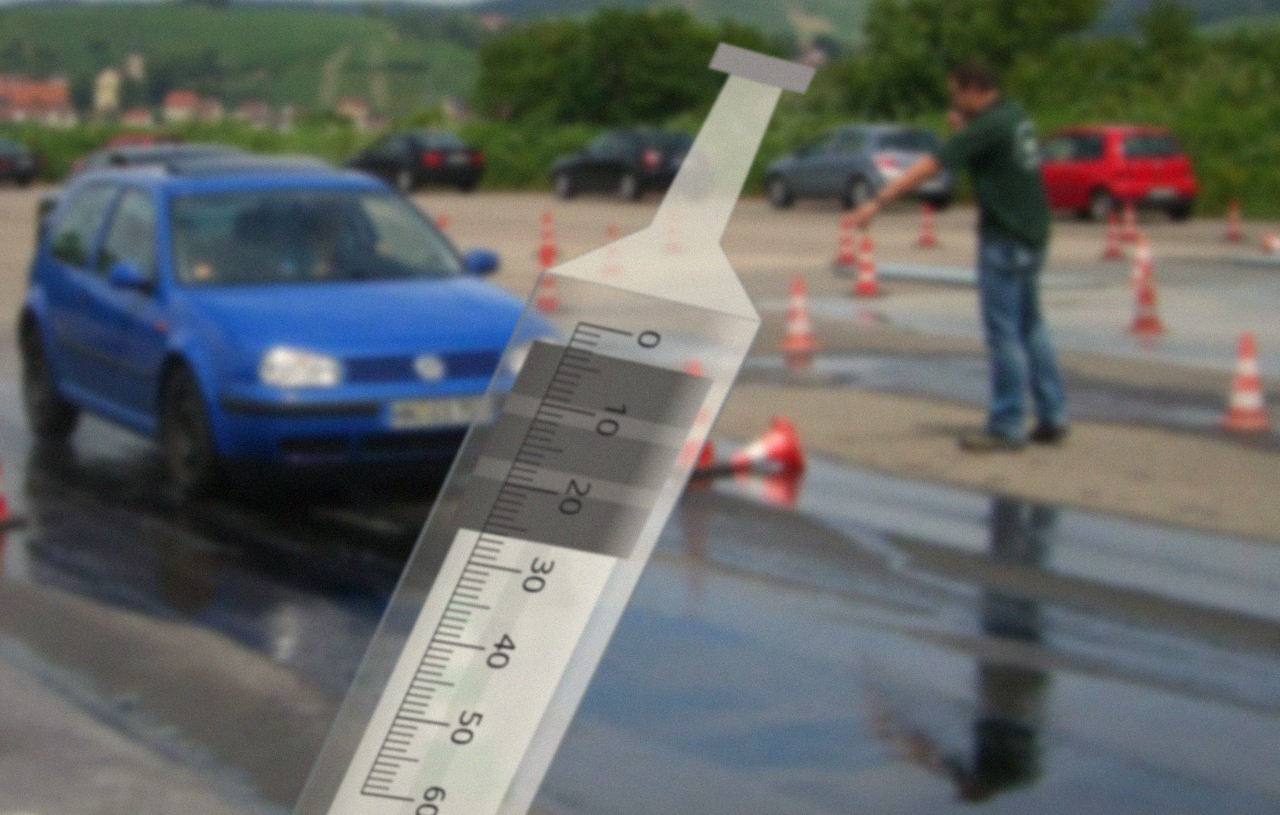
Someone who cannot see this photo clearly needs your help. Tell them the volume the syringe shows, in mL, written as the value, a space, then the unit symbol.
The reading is 3 mL
